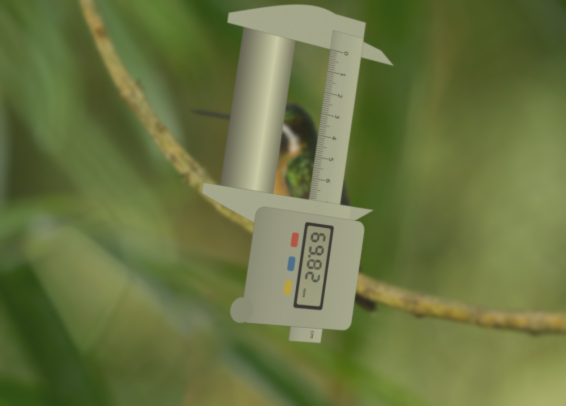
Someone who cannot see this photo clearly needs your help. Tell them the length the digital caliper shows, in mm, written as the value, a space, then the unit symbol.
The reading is 69.82 mm
